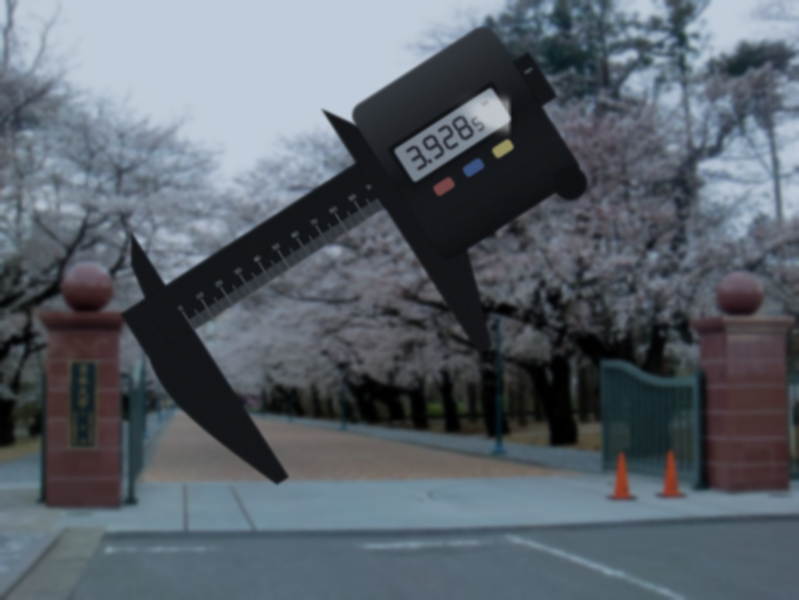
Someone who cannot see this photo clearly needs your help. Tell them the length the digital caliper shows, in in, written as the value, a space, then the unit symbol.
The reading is 3.9285 in
